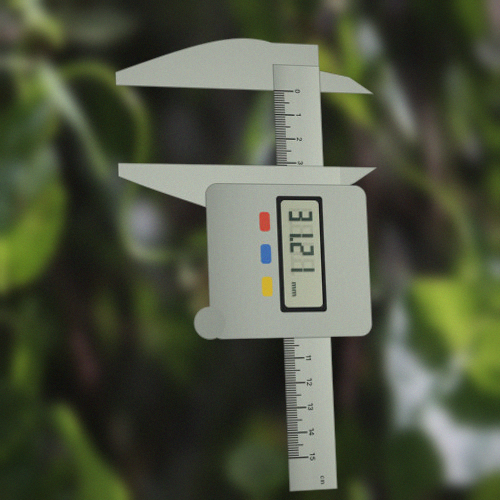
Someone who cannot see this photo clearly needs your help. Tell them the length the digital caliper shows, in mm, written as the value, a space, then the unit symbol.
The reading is 31.21 mm
